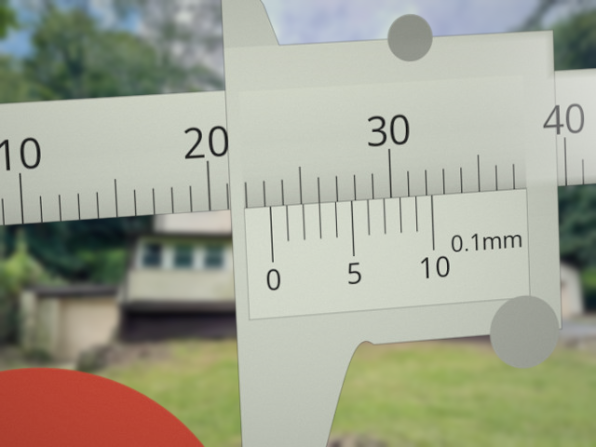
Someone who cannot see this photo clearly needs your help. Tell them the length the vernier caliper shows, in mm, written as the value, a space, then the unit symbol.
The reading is 23.3 mm
